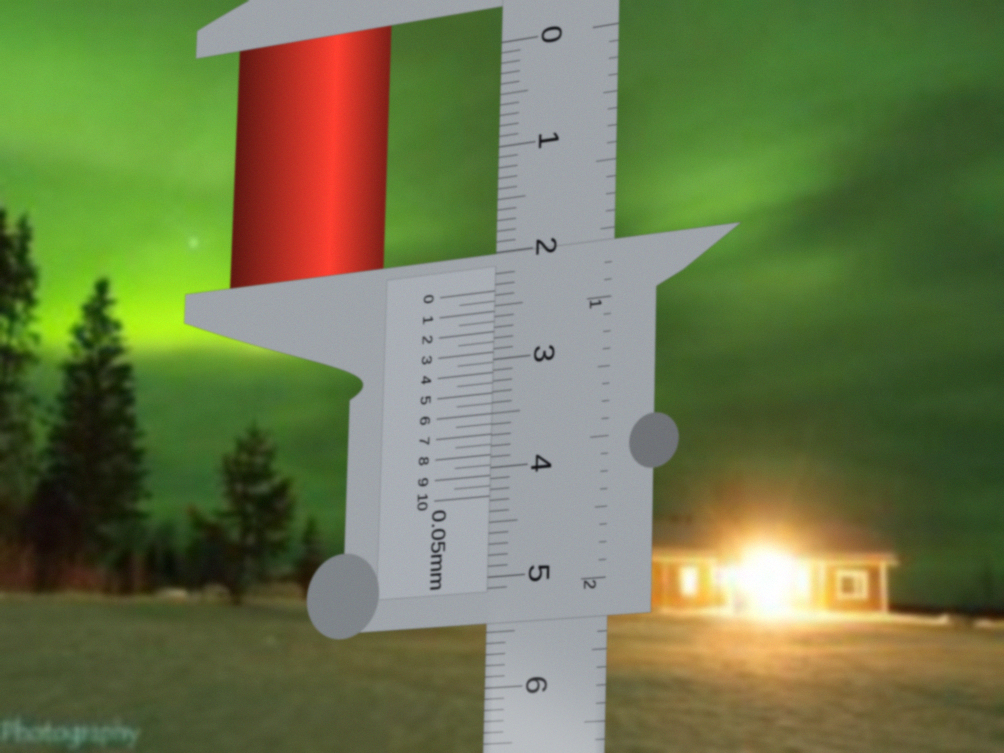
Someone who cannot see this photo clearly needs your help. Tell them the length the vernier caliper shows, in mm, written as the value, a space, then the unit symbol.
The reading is 23.6 mm
